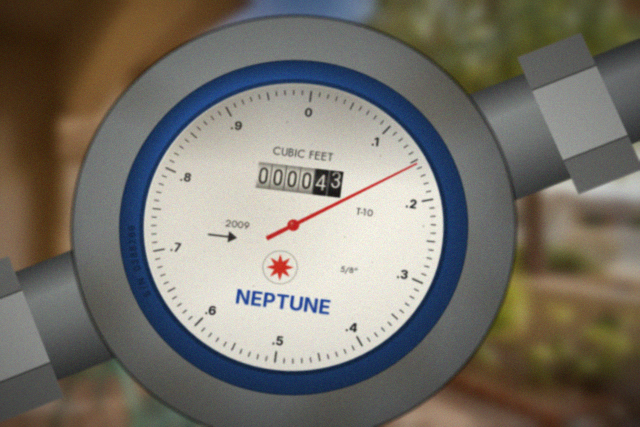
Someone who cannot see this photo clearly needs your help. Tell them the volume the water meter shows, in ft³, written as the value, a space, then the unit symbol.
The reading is 43.15 ft³
